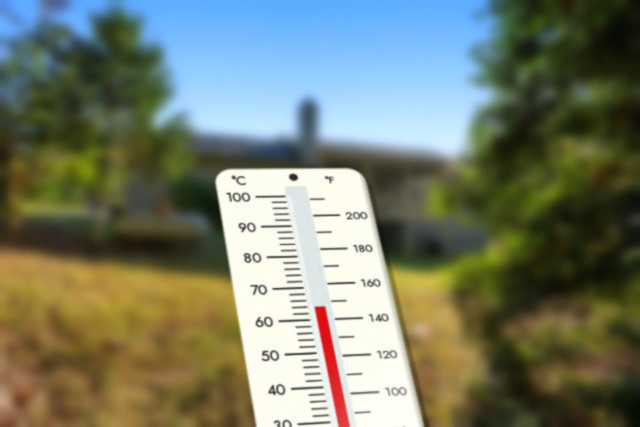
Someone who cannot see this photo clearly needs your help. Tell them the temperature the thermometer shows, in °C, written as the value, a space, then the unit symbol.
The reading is 64 °C
